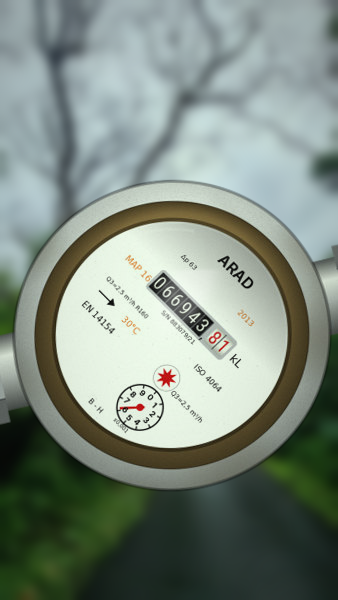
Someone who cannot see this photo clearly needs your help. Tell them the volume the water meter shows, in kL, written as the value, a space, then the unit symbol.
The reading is 66943.816 kL
